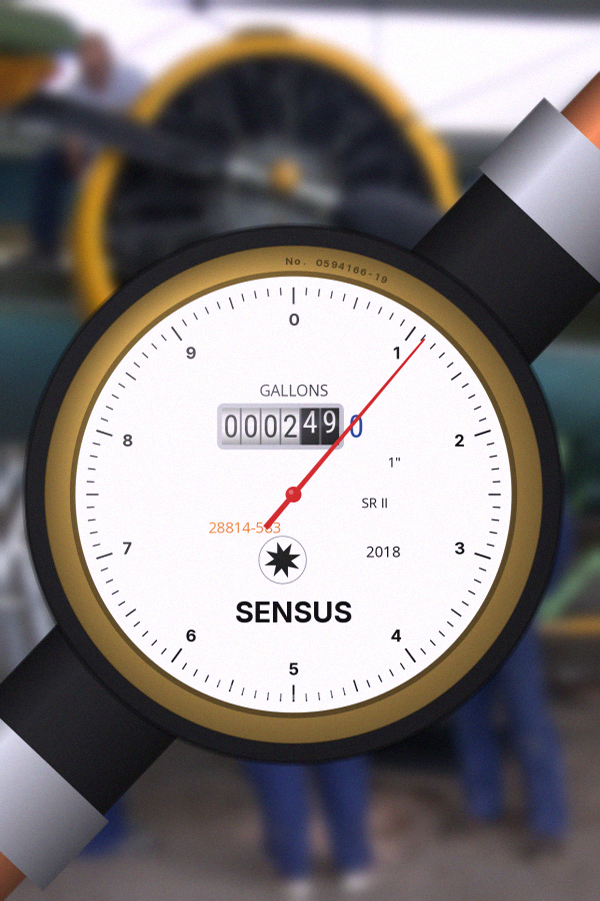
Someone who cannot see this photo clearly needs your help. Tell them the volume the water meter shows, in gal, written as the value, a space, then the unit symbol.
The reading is 2491.1 gal
